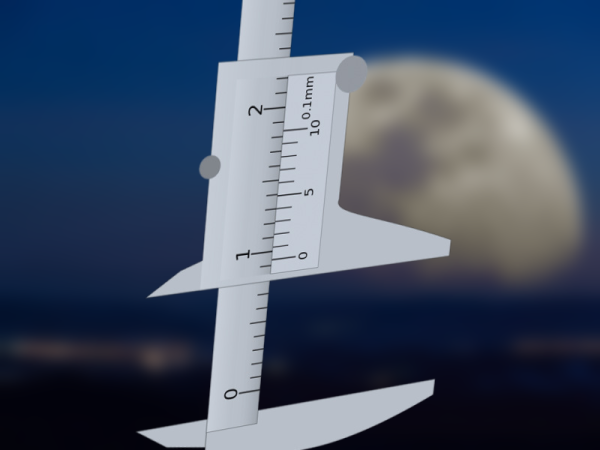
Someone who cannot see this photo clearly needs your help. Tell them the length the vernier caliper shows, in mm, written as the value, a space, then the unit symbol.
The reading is 9.4 mm
